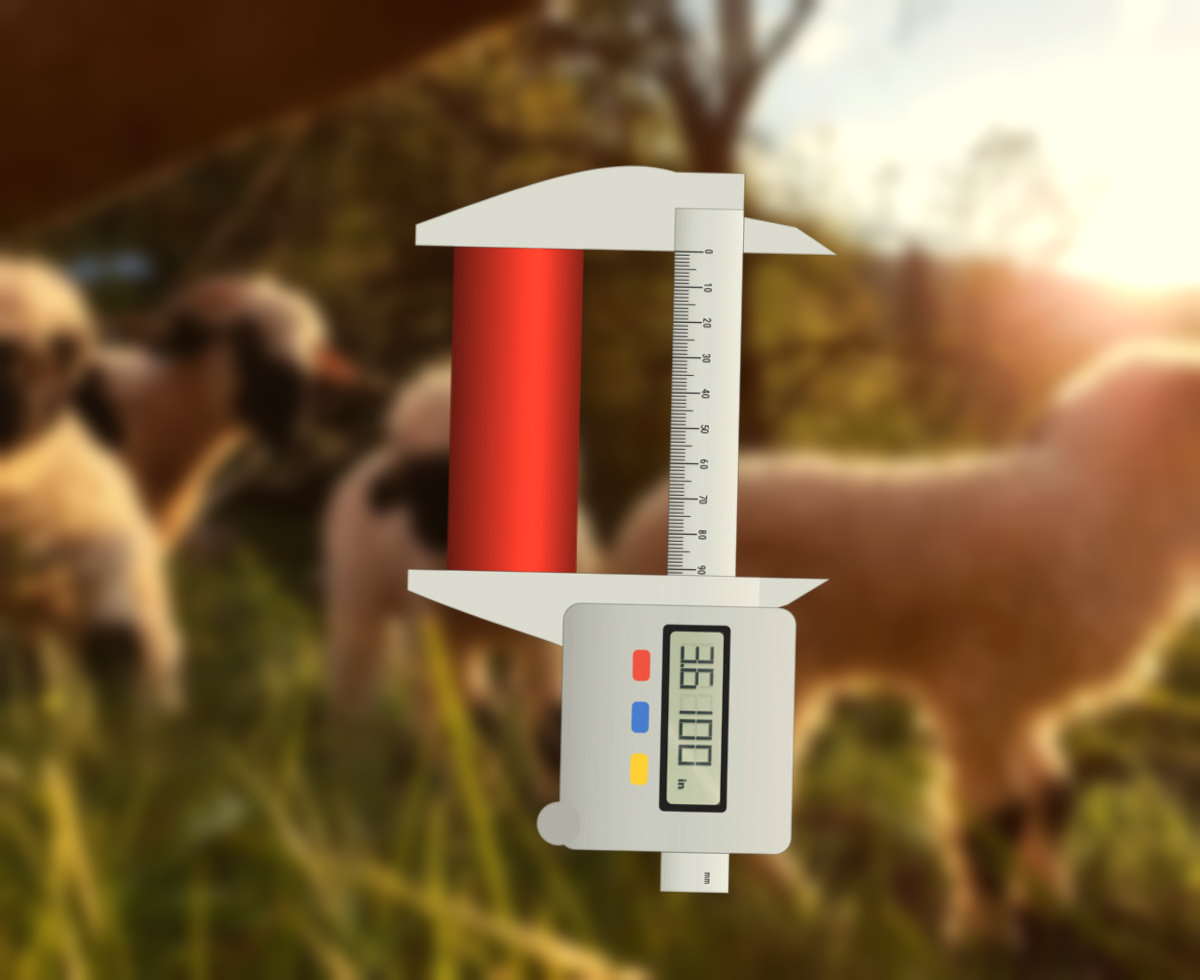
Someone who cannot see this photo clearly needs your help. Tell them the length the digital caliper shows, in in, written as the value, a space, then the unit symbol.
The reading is 3.6100 in
